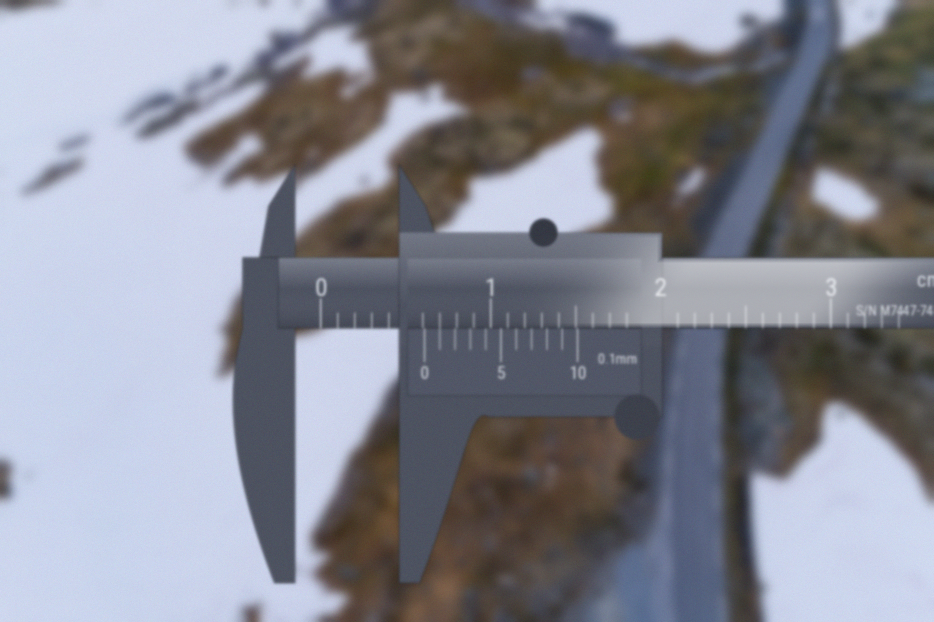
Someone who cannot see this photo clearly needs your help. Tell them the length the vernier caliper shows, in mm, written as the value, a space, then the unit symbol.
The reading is 6.1 mm
